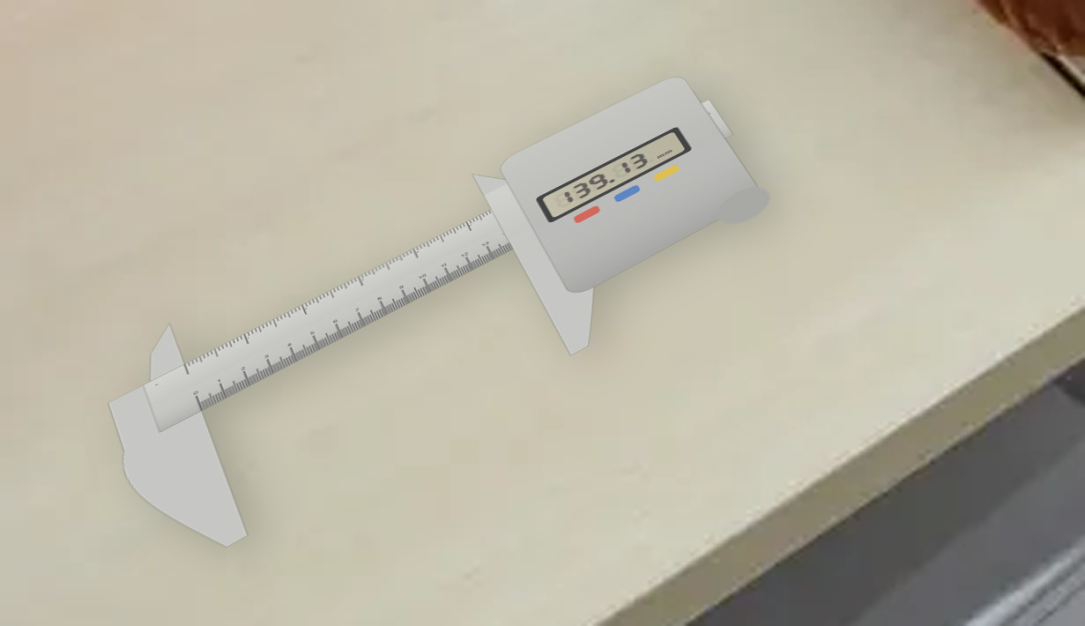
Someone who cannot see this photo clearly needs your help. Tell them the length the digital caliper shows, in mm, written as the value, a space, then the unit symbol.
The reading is 139.13 mm
